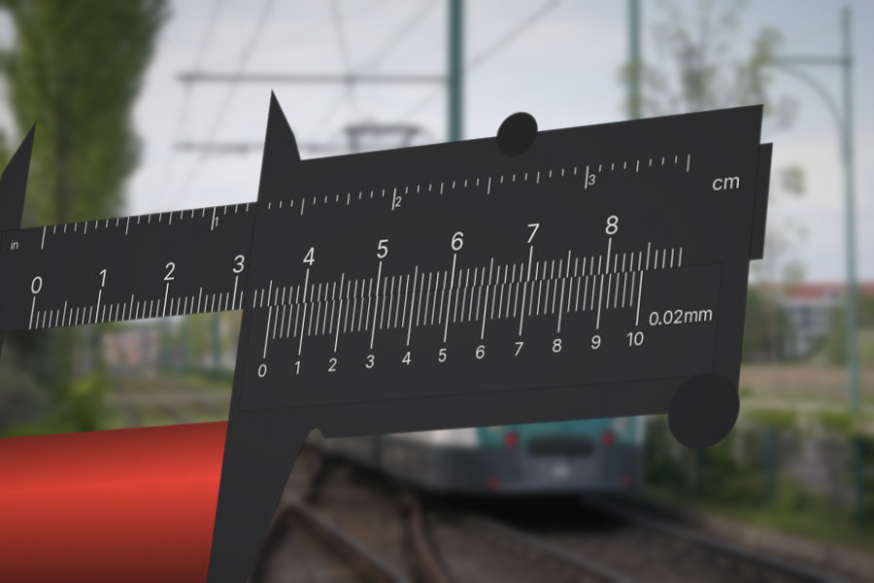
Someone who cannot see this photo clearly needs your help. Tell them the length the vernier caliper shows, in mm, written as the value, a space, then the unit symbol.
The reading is 35.4 mm
